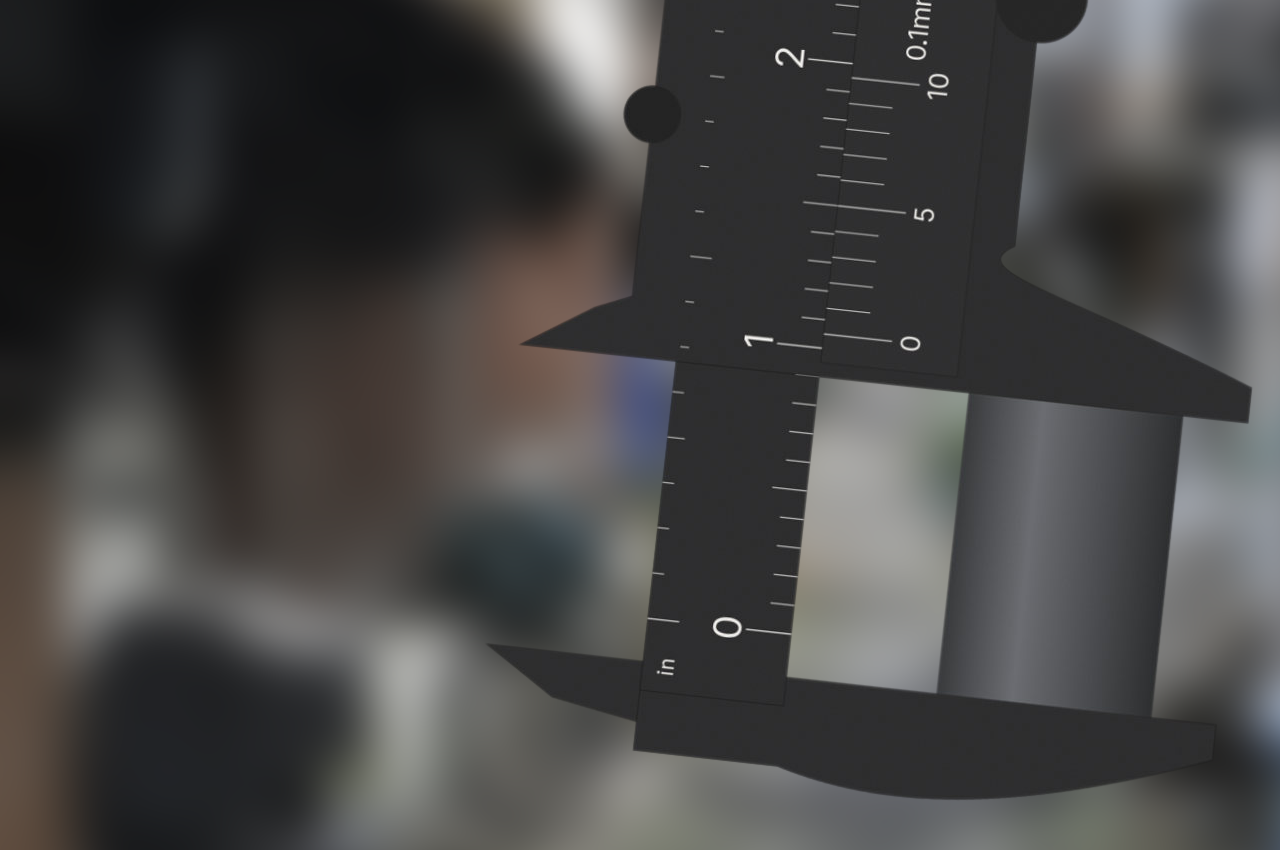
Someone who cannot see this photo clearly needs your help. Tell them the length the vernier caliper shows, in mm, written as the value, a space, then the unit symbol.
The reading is 10.5 mm
